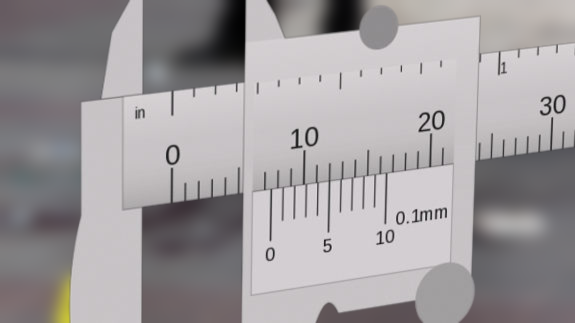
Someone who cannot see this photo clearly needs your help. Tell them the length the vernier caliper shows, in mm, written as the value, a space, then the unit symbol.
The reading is 7.5 mm
